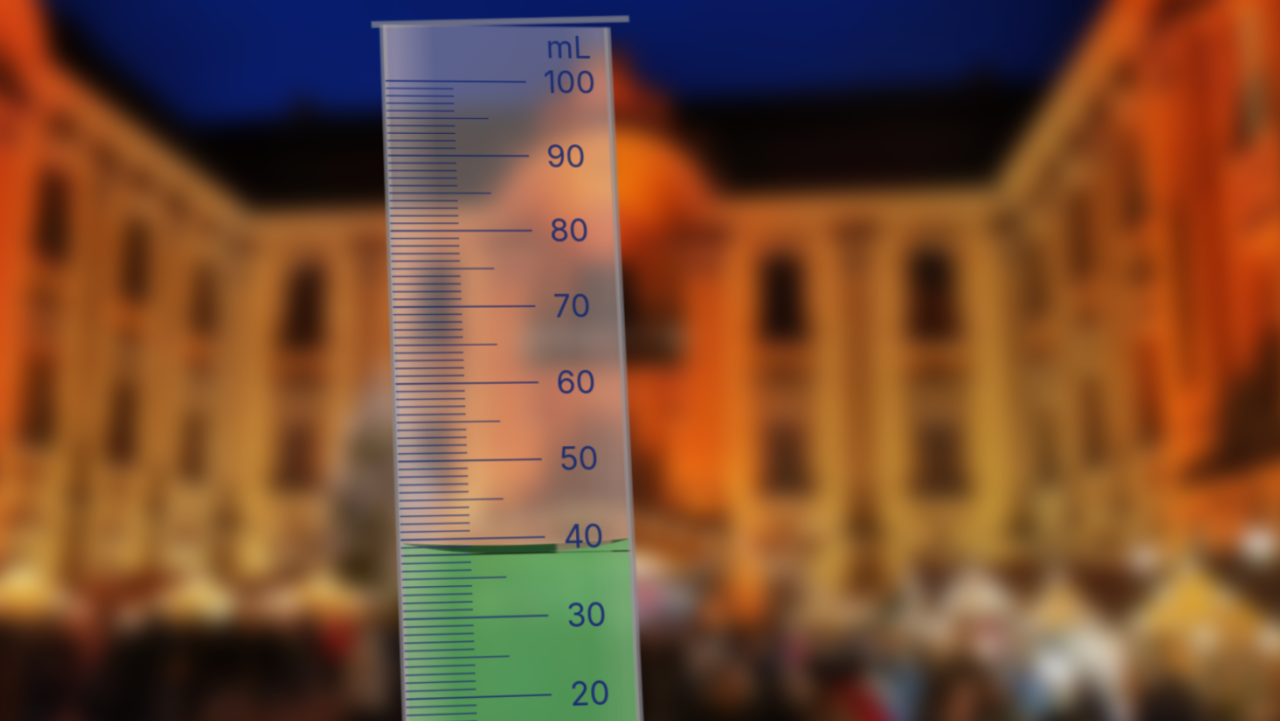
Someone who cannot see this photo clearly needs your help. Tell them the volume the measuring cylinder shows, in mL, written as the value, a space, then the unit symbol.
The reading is 38 mL
